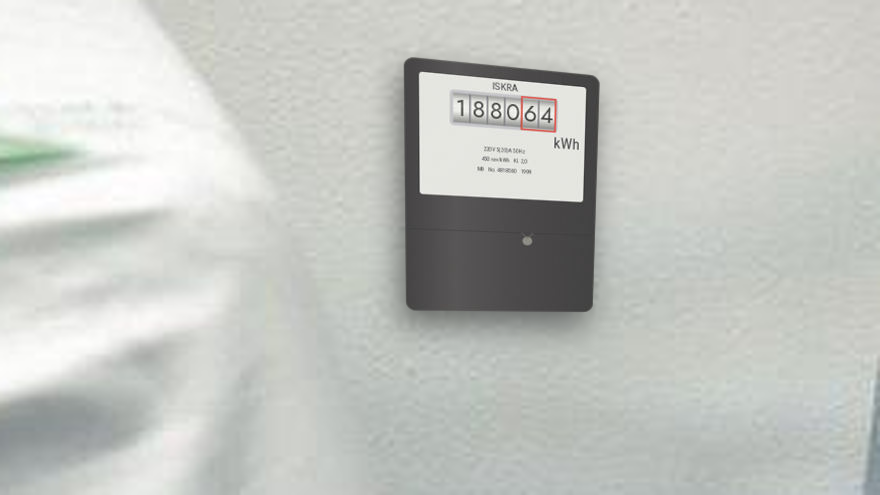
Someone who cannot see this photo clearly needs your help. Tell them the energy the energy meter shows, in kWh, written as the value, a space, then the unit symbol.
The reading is 1880.64 kWh
